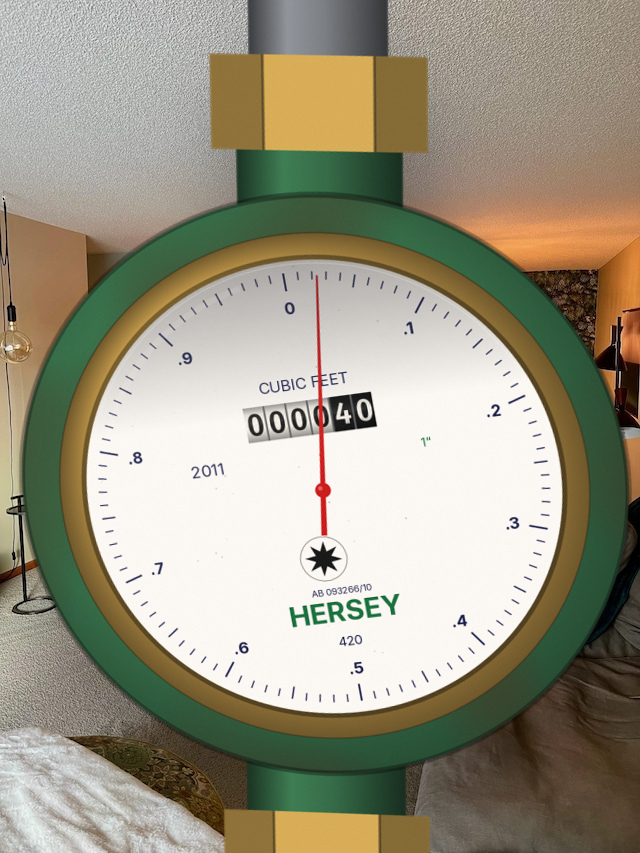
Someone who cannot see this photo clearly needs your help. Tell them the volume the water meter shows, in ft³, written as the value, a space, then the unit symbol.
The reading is 40.02 ft³
